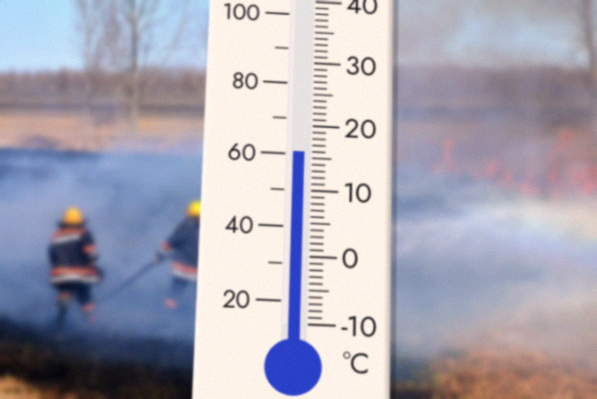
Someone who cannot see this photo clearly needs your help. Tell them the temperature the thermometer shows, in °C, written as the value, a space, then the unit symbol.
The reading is 16 °C
